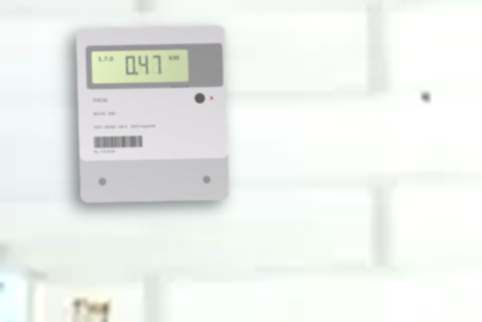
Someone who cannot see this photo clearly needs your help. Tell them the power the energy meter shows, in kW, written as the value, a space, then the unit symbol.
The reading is 0.47 kW
